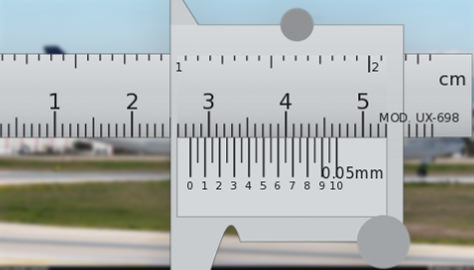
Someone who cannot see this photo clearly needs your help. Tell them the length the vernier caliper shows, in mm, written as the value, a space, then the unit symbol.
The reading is 27.6 mm
